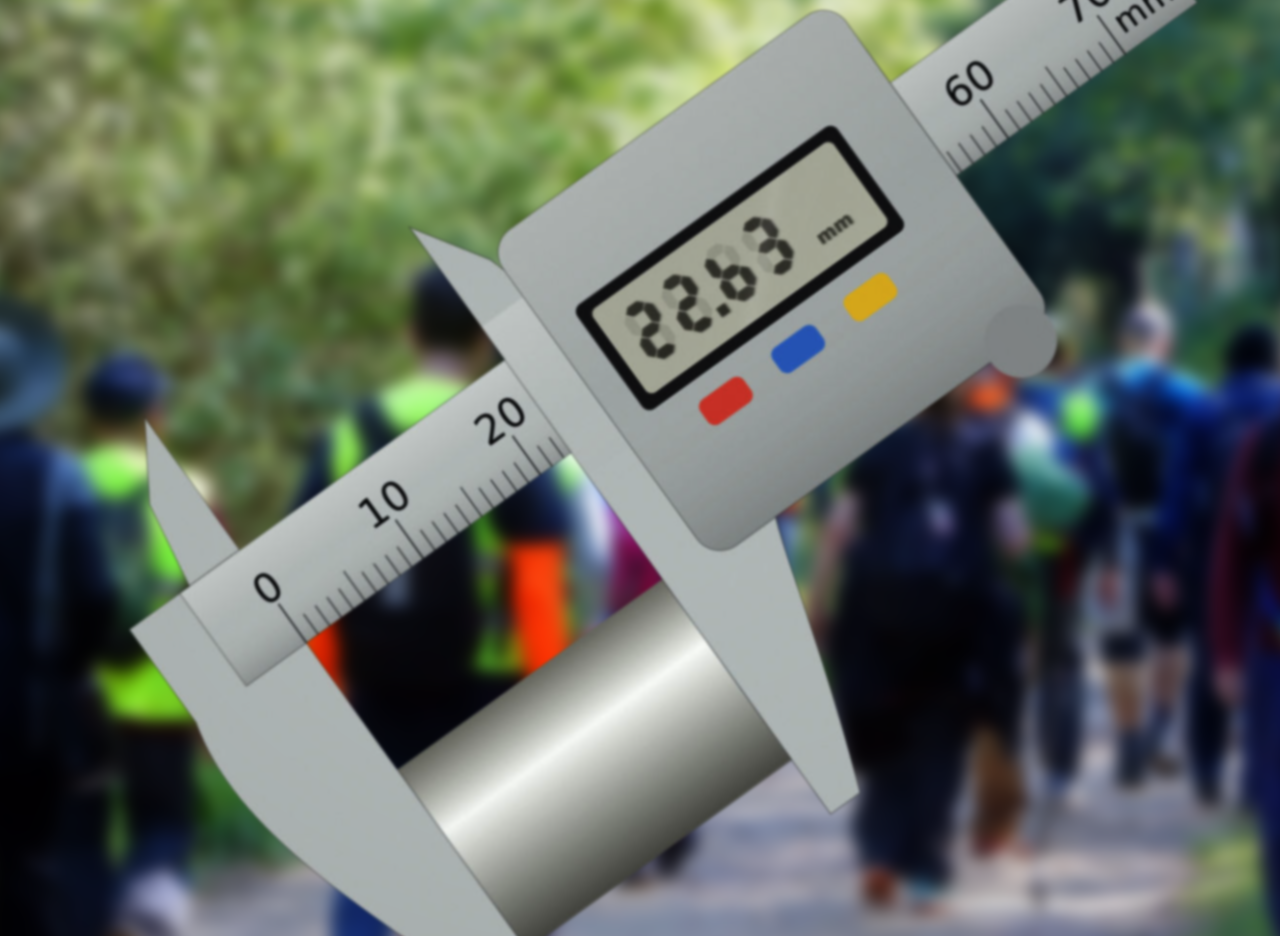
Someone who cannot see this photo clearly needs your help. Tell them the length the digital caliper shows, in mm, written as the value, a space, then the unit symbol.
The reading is 22.63 mm
